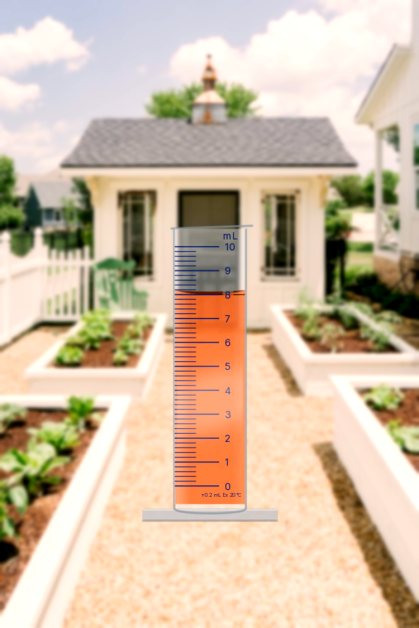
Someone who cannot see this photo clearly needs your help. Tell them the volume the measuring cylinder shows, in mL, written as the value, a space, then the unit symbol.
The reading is 8 mL
